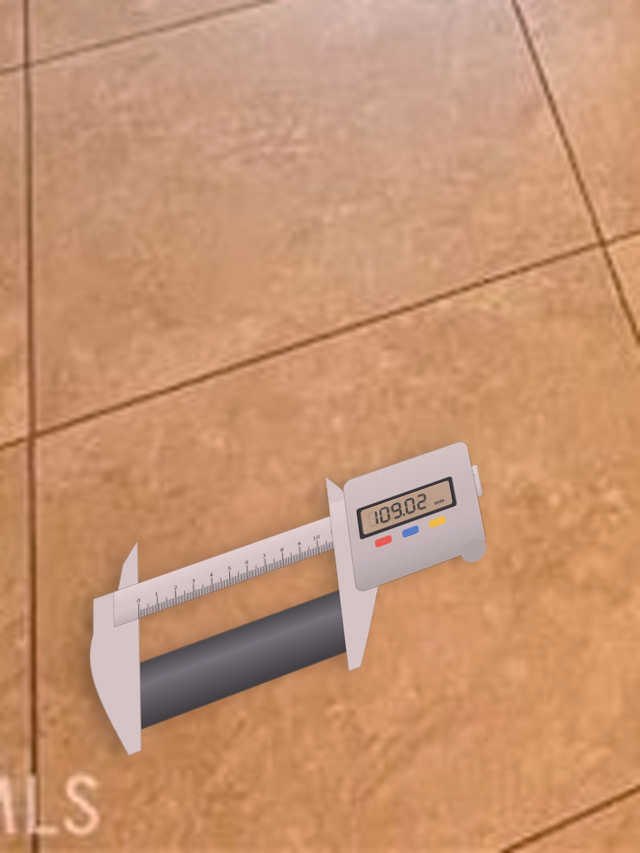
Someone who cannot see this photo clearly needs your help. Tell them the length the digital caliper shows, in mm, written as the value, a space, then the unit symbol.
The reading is 109.02 mm
